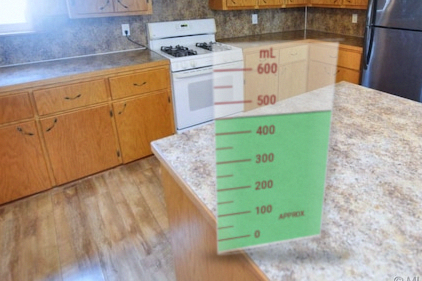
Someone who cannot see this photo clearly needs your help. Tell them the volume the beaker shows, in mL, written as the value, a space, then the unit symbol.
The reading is 450 mL
